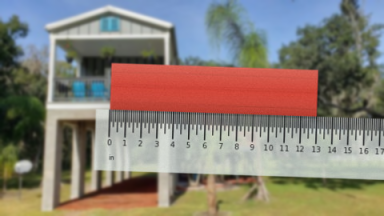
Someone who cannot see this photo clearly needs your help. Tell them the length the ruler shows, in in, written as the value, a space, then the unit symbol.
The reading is 13 in
